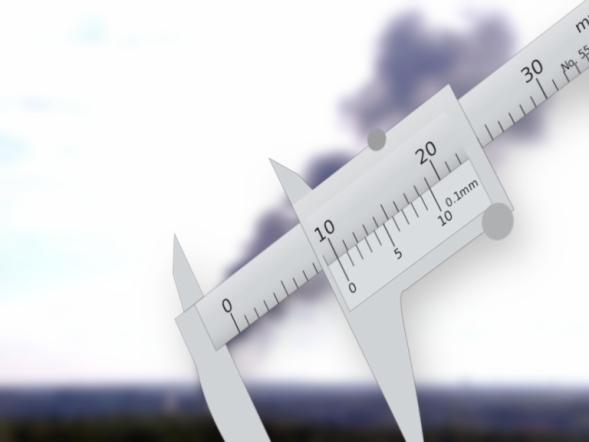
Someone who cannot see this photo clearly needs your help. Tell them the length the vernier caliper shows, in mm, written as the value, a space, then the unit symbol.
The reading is 10.0 mm
